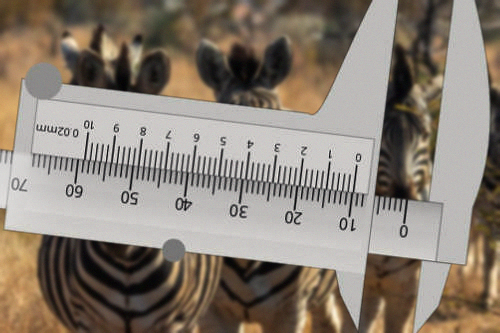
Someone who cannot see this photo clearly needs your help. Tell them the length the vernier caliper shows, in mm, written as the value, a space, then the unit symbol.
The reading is 9.8 mm
